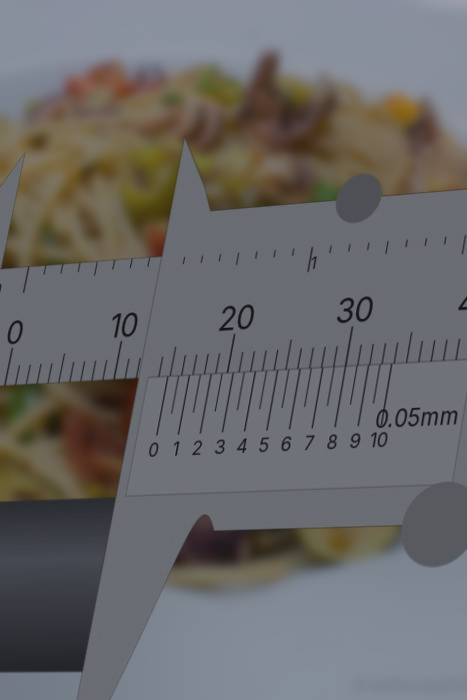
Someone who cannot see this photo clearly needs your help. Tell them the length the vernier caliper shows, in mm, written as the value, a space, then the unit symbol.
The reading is 14.8 mm
